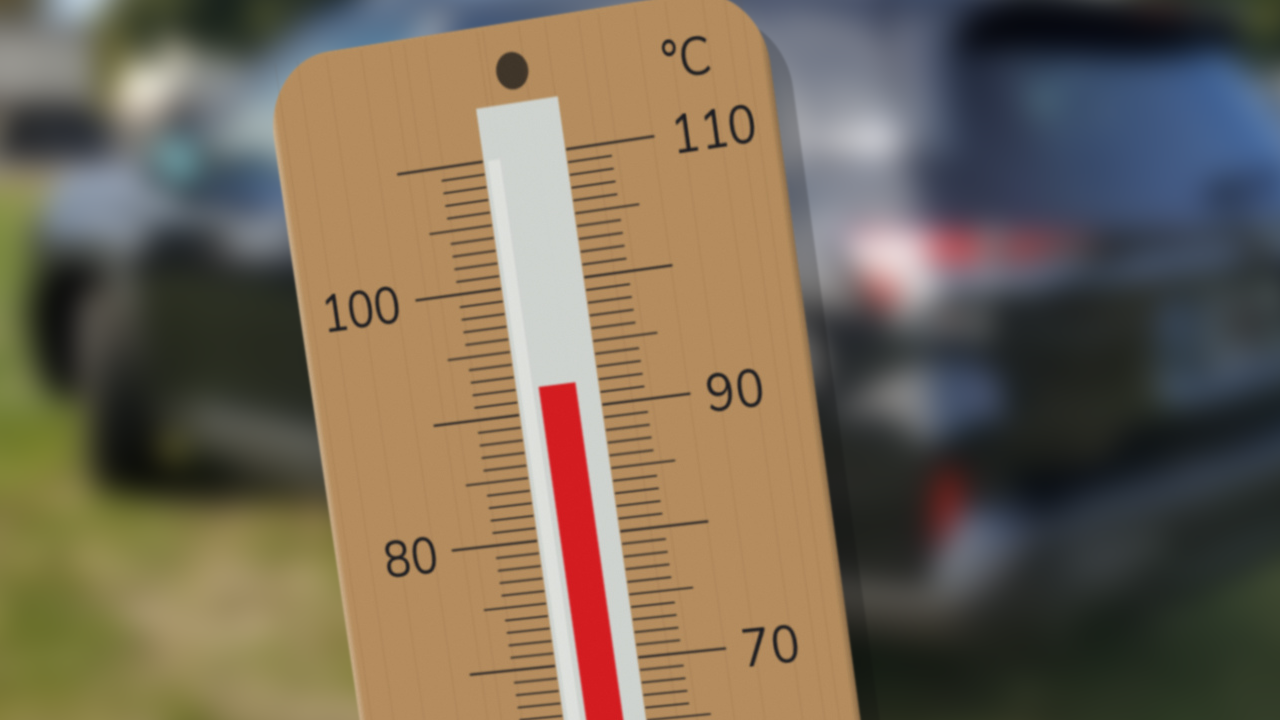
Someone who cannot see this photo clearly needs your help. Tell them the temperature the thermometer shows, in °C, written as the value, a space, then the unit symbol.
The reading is 92 °C
